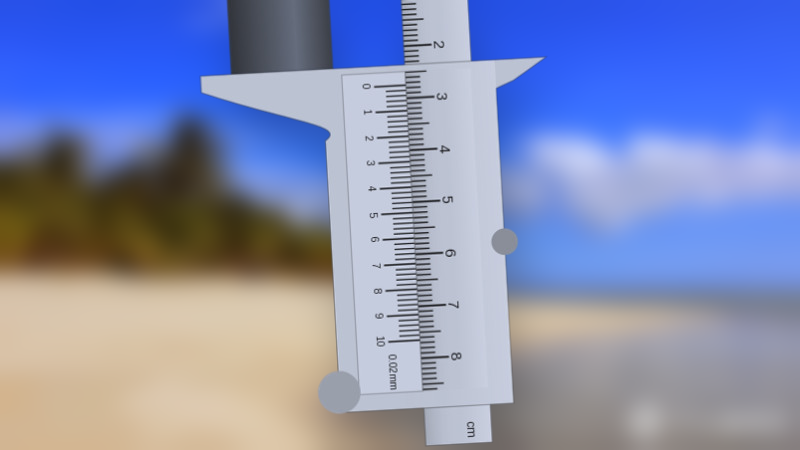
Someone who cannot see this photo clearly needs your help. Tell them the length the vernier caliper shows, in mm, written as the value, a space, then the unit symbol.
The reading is 27.5 mm
